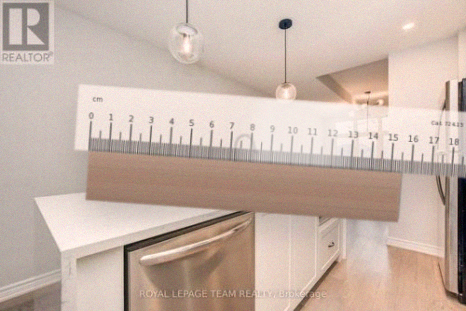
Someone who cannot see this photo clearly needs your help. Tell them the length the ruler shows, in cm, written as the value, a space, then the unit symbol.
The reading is 15.5 cm
